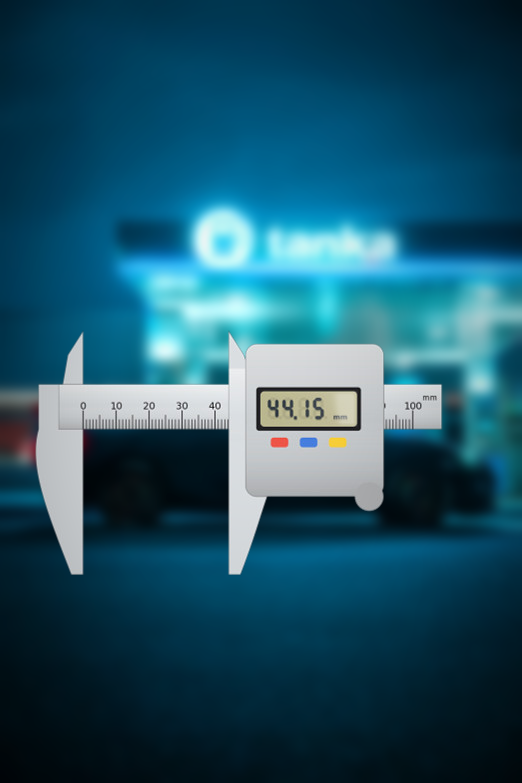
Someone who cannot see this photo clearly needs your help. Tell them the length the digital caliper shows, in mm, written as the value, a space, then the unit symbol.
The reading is 44.15 mm
